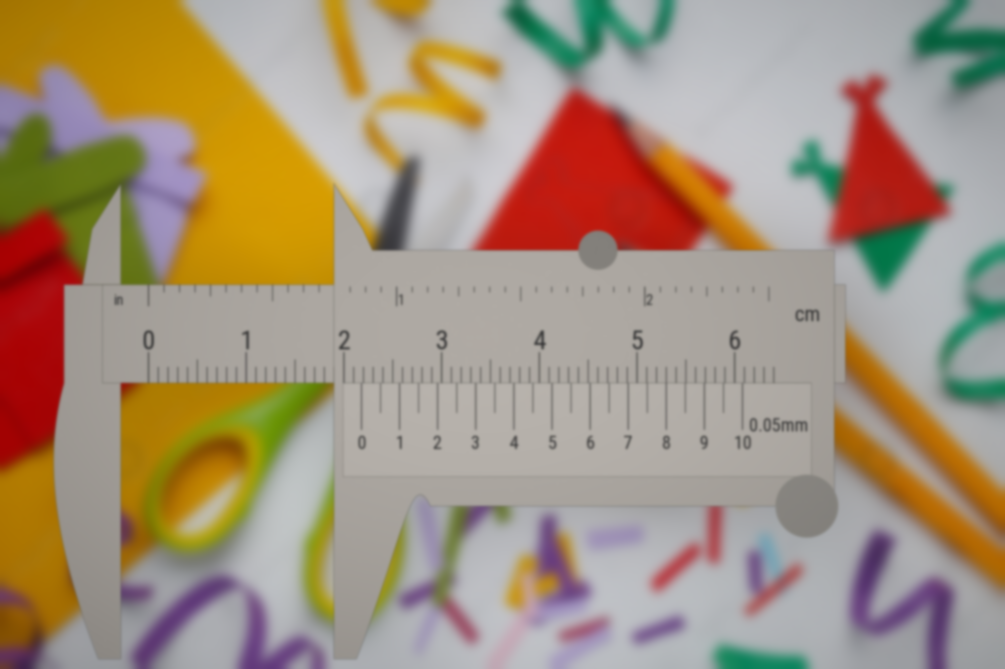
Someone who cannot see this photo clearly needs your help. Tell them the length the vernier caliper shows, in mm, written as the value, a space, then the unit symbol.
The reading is 21.8 mm
